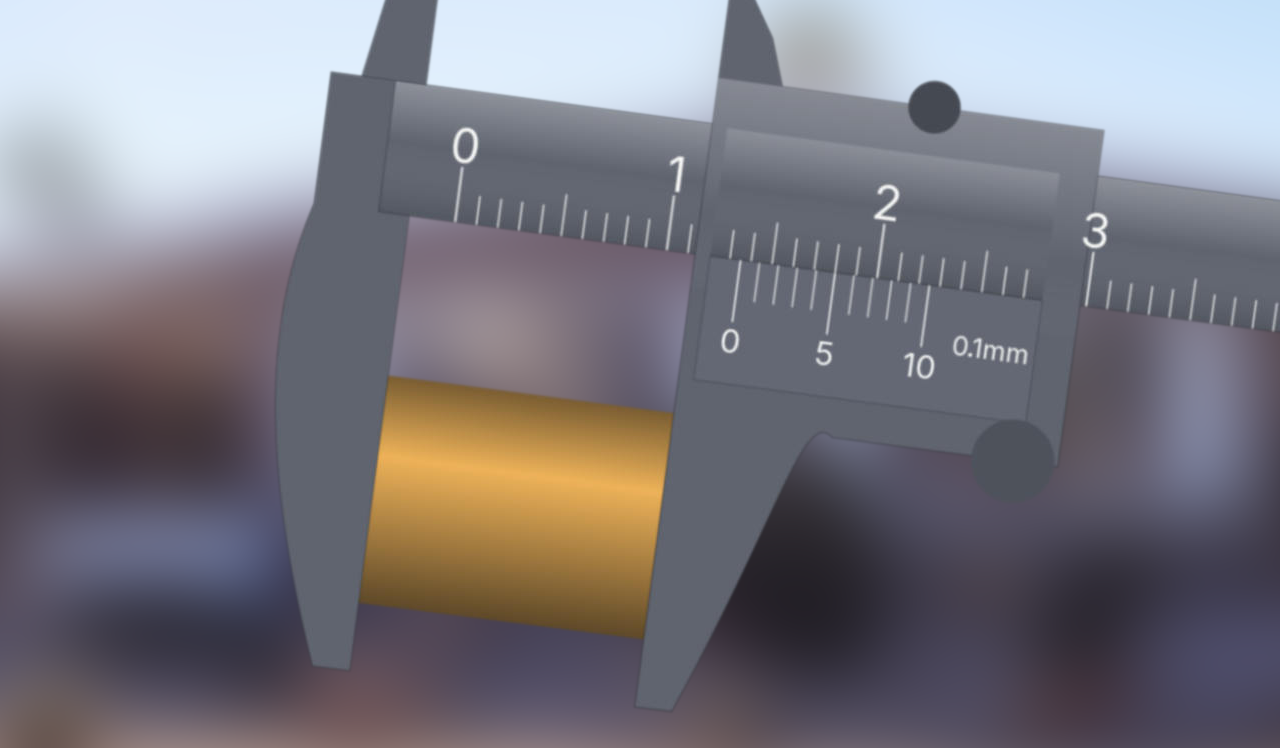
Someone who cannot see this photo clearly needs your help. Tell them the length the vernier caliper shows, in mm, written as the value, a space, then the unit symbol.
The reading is 13.5 mm
